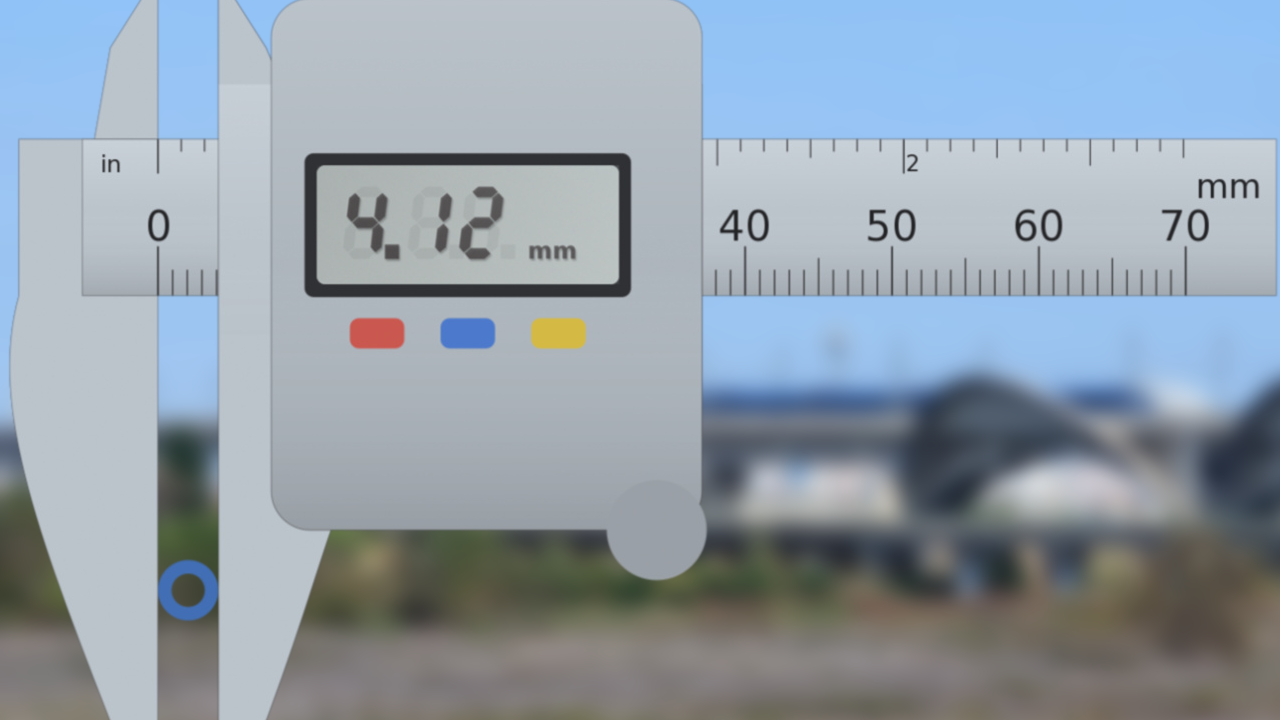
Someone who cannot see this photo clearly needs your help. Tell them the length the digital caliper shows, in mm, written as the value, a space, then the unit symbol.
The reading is 4.12 mm
